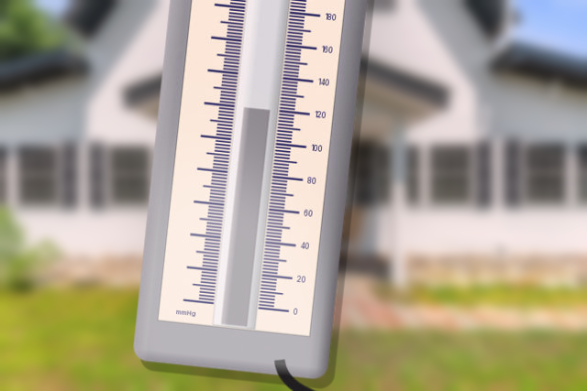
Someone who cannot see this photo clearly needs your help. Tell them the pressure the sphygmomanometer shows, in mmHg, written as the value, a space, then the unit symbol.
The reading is 120 mmHg
